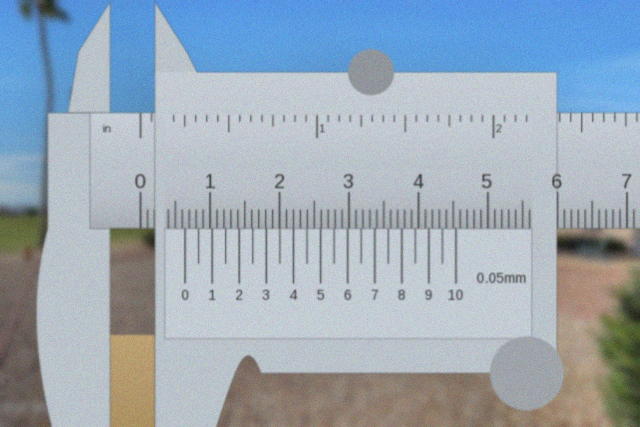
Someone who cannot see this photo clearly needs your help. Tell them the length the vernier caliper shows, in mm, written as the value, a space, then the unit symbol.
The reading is 6.4 mm
